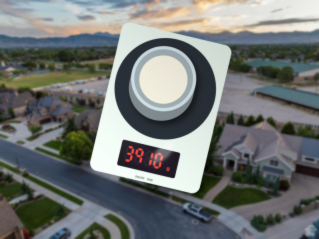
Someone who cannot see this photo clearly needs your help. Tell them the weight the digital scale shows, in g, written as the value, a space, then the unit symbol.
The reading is 3910 g
